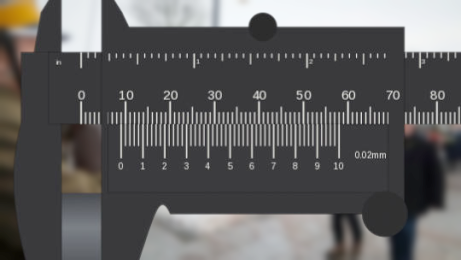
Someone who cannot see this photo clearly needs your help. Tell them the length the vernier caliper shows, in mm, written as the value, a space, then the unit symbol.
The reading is 9.0 mm
